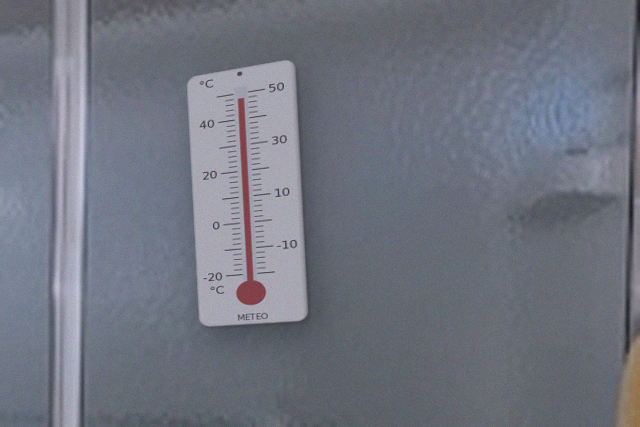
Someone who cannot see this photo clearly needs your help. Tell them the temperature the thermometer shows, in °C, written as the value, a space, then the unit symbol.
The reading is 48 °C
